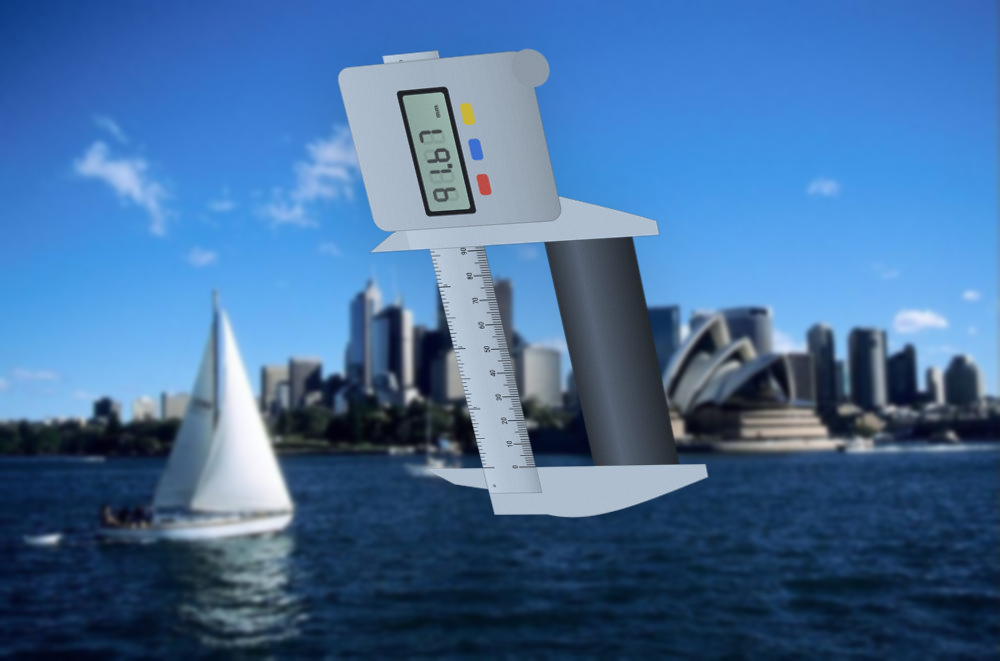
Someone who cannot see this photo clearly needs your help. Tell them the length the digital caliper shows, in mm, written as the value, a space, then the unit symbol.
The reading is 91.67 mm
